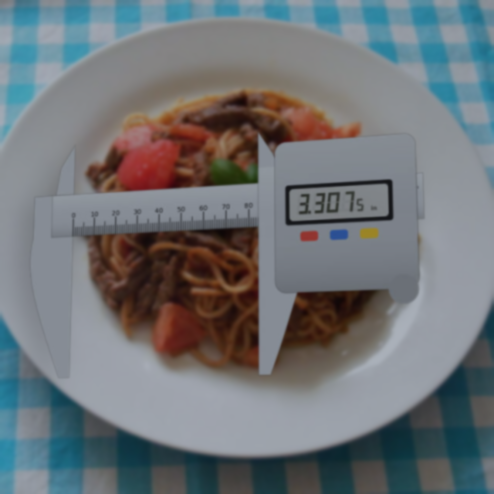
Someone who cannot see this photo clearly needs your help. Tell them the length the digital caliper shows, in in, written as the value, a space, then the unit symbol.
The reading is 3.3075 in
